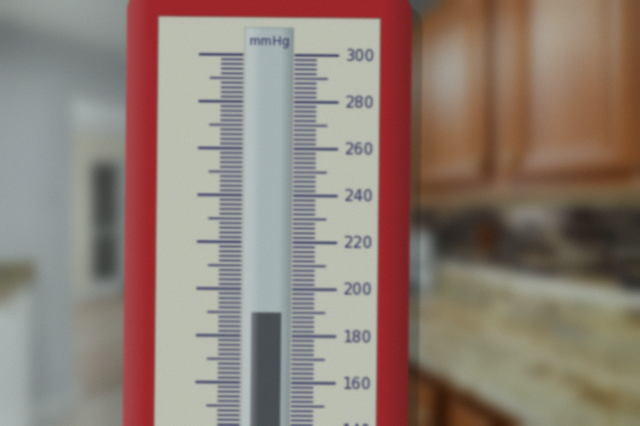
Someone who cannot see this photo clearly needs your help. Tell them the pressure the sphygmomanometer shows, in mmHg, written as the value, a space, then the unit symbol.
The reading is 190 mmHg
